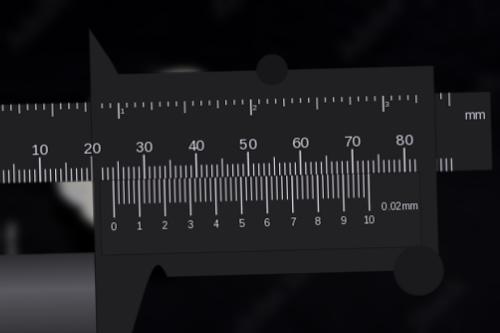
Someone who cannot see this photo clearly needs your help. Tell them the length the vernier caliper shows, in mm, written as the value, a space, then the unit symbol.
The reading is 24.0 mm
